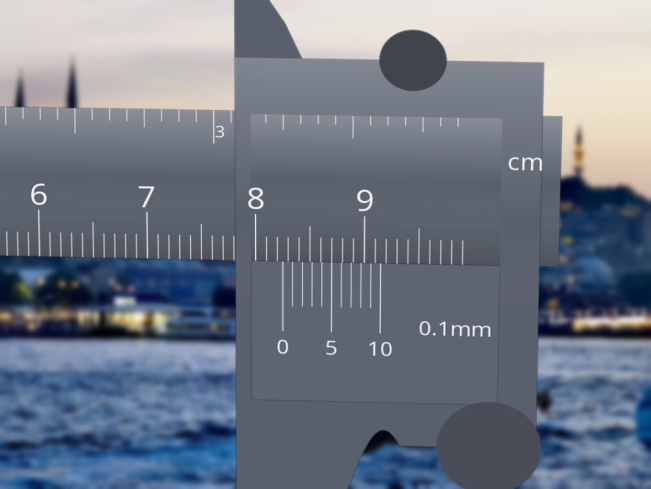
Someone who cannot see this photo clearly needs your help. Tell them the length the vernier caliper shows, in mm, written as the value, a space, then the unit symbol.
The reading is 82.5 mm
